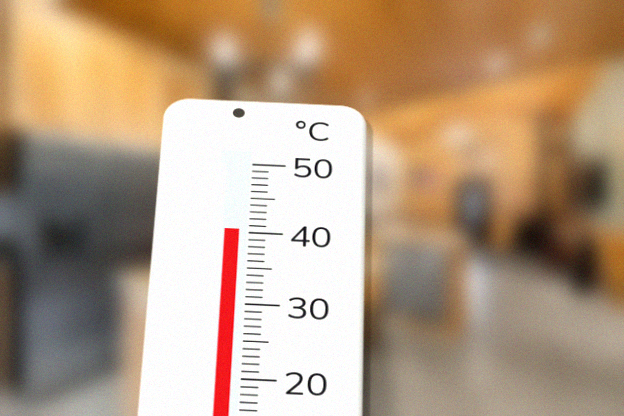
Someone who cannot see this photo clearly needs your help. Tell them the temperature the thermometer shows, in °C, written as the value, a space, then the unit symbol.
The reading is 40.5 °C
